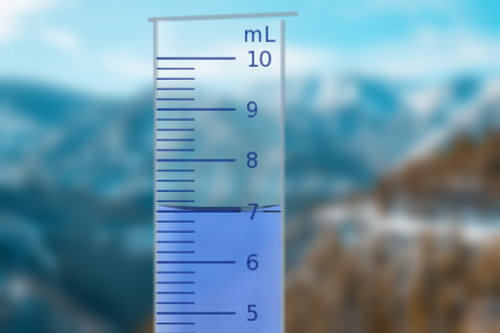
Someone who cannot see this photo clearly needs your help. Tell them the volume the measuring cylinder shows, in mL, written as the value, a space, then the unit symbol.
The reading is 7 mL
